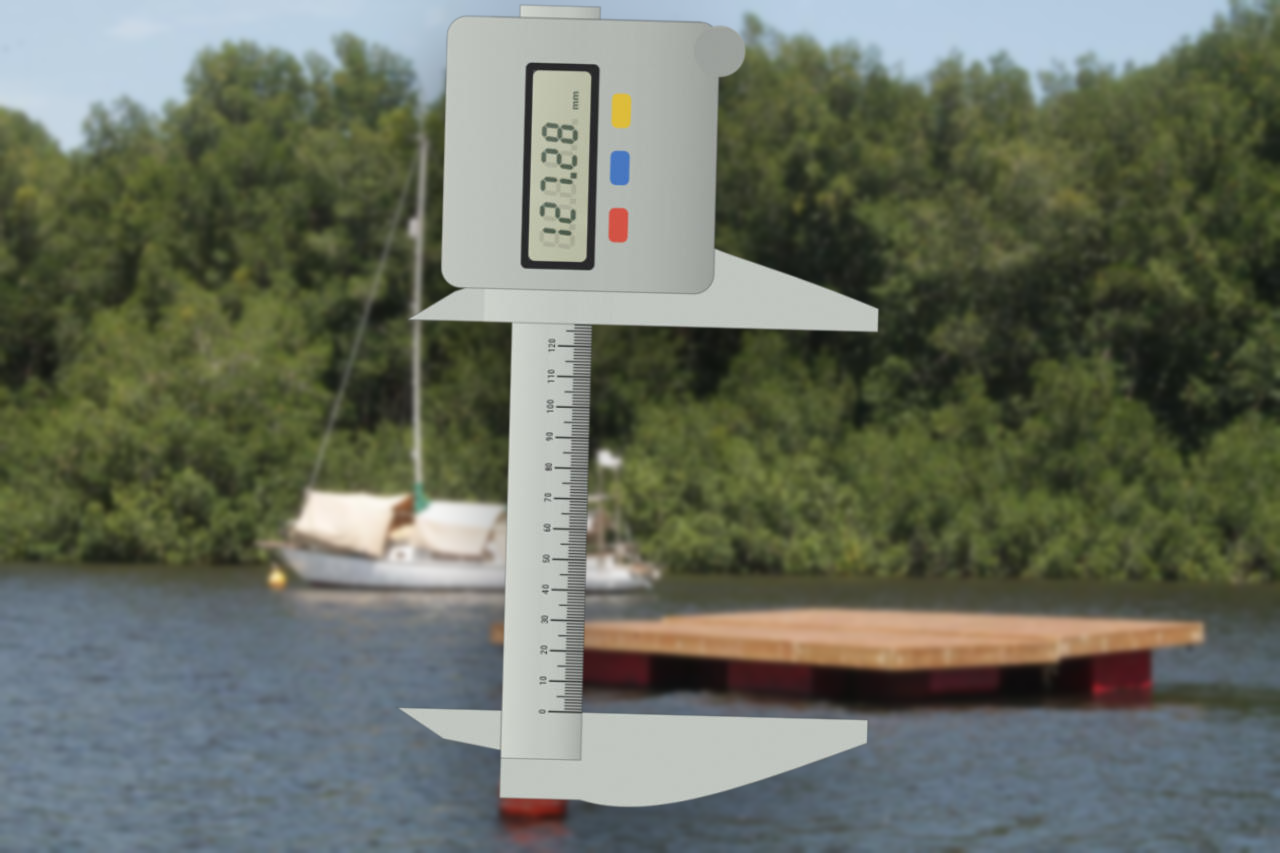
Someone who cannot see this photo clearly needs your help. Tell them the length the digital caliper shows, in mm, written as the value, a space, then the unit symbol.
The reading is 127.28 mm
